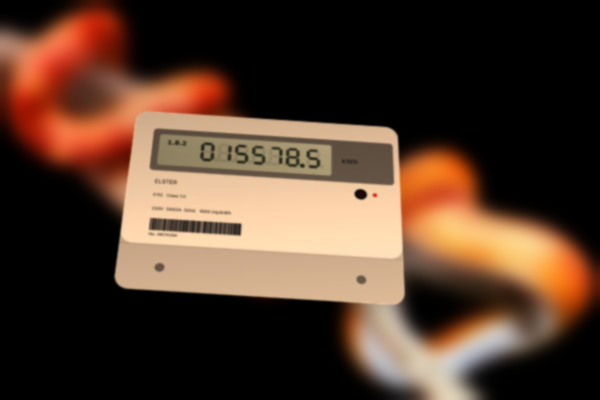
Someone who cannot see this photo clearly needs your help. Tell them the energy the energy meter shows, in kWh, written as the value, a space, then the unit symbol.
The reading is 15578.5 kWh
